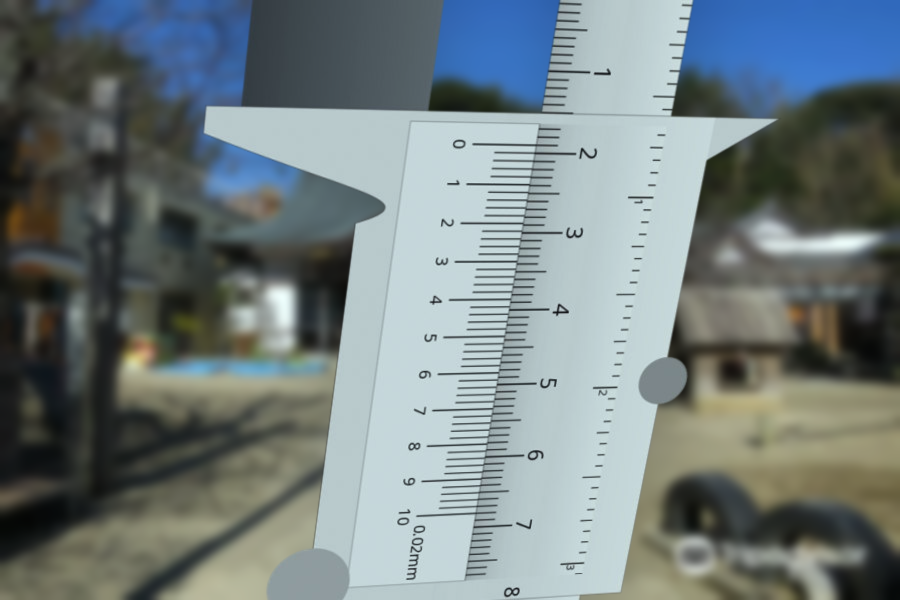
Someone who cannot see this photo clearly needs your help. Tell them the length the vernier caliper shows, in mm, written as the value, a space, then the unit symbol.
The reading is 19.0 mm
